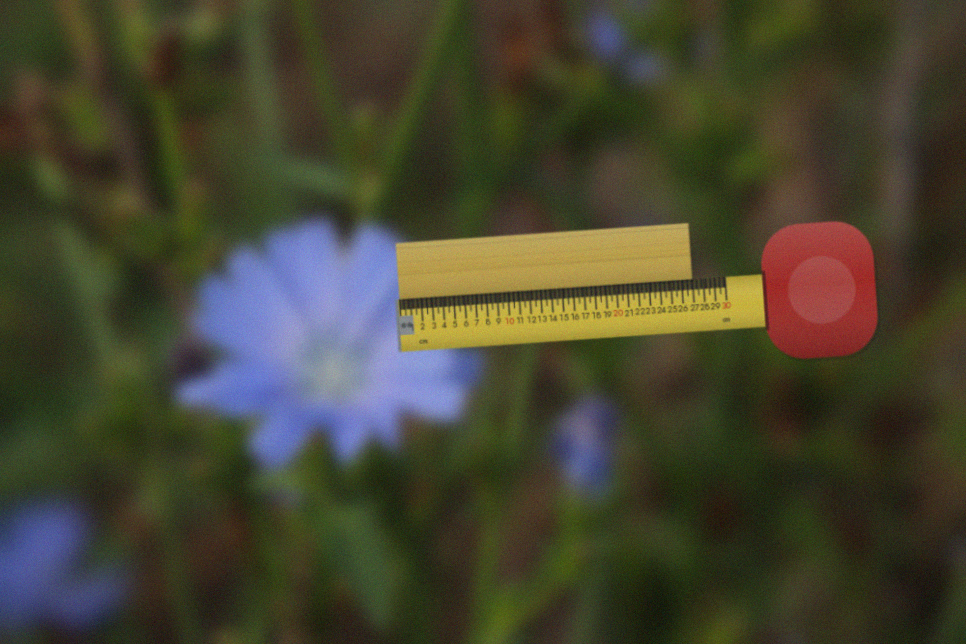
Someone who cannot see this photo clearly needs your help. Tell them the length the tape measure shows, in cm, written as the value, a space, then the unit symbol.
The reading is 27 cm
